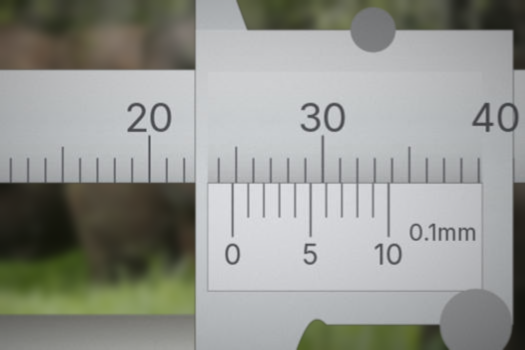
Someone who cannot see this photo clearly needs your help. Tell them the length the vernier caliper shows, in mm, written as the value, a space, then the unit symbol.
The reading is 24.8 mm
